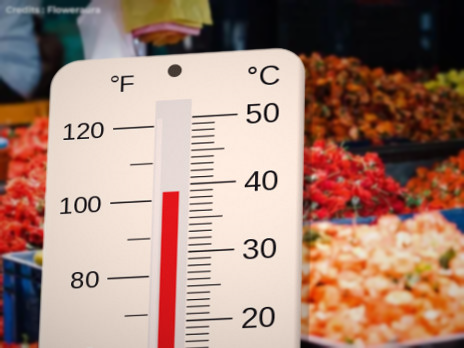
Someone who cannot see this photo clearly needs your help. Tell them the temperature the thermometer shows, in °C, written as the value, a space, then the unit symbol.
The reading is 39 °C
